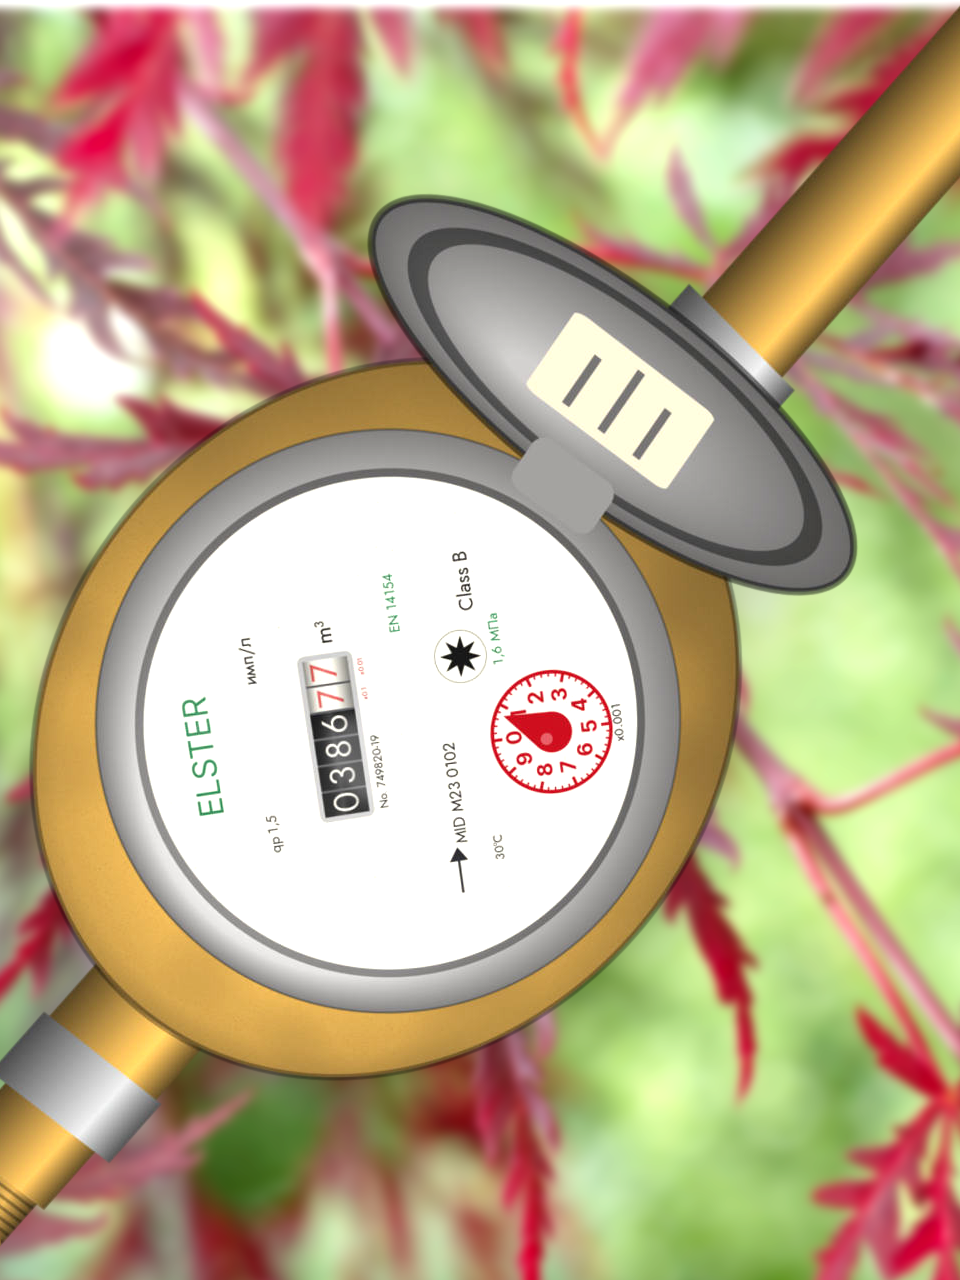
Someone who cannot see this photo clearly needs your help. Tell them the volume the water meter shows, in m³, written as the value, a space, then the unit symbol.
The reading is 386.770 m³
